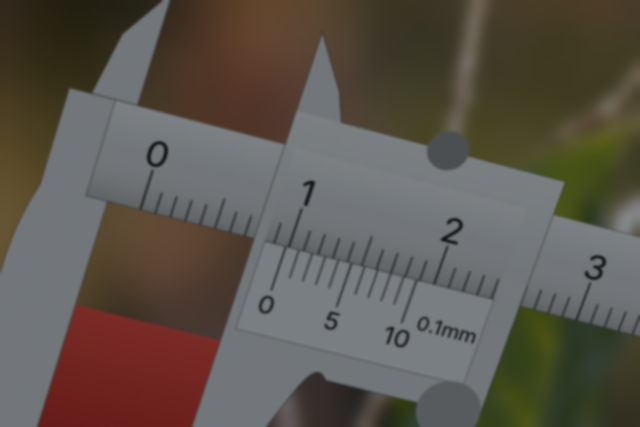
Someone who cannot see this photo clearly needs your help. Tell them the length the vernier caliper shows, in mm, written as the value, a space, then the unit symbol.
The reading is 9.8 mm
